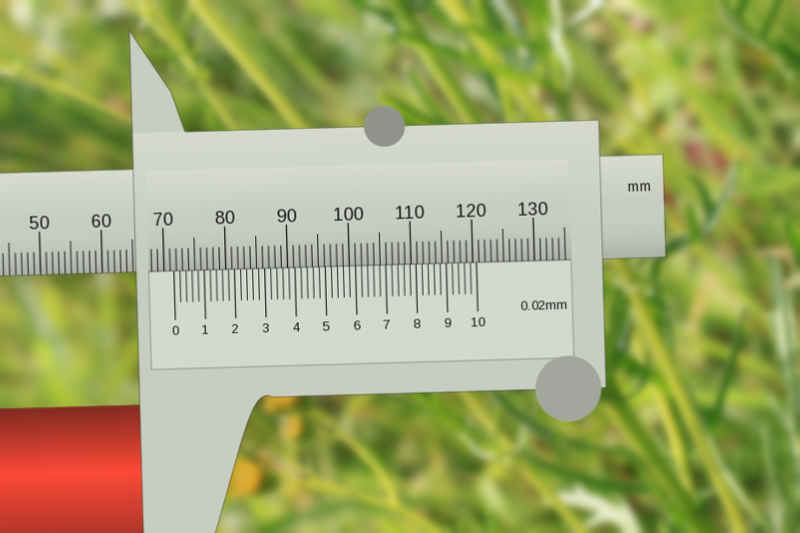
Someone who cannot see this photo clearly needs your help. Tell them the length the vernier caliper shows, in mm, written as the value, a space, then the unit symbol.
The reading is 71.6 mm
